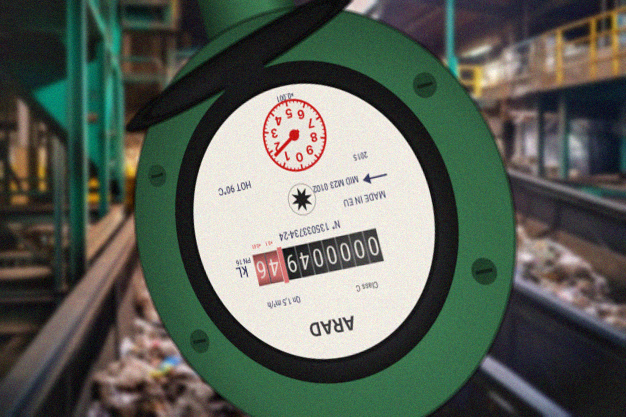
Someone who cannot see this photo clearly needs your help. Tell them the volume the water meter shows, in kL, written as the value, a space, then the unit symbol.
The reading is 49.461 kL
